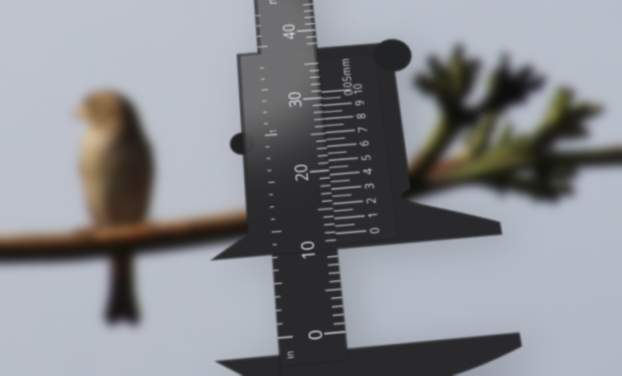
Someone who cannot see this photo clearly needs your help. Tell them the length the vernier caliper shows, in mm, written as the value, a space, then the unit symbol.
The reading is 11.8 mm
